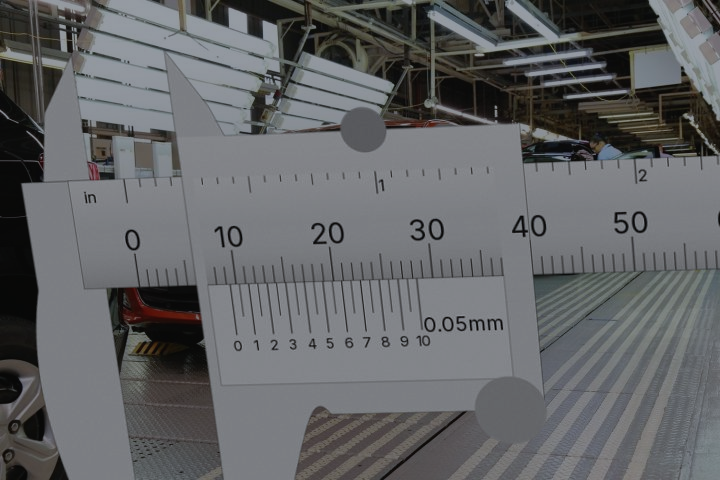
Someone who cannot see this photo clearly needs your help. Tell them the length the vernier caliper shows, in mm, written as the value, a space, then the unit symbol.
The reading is 9.4 mm
